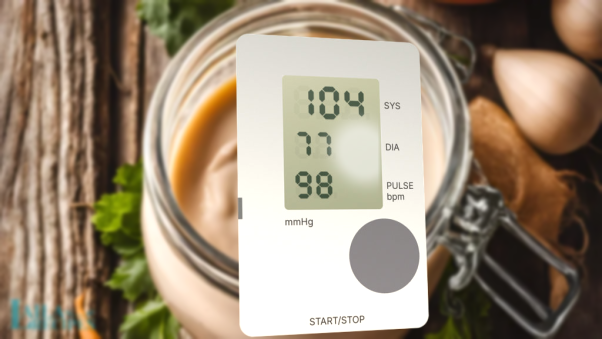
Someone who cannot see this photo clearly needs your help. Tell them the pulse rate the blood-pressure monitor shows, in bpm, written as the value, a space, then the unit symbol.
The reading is 98 bpm
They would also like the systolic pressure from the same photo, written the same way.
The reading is 104 mmHg
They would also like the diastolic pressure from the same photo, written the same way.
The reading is 77 mmHg
